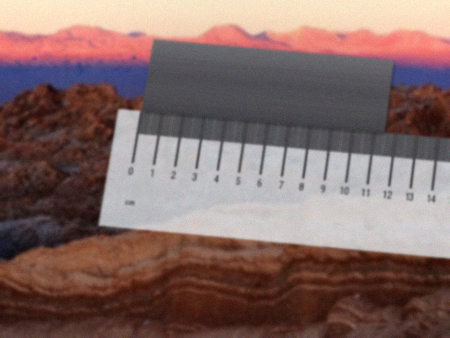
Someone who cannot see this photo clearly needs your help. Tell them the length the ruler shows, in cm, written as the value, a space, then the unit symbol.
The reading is 11.5 cm
